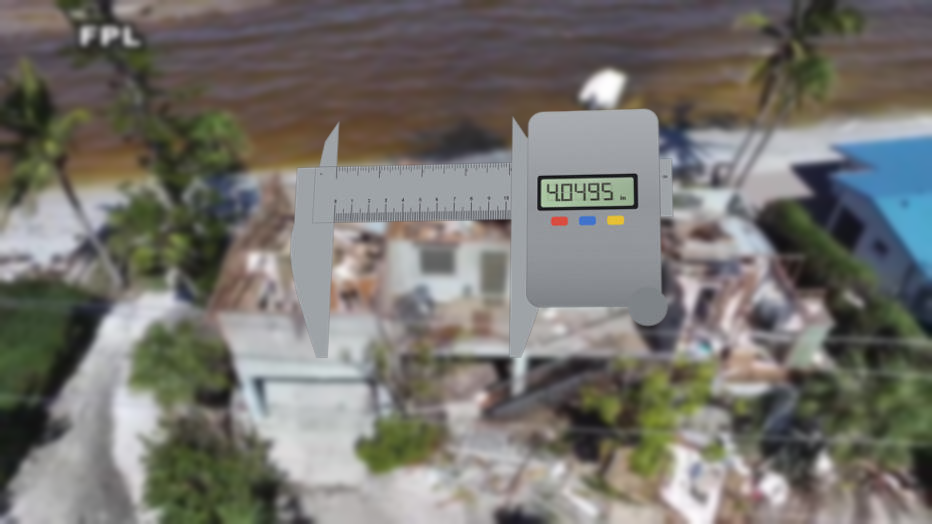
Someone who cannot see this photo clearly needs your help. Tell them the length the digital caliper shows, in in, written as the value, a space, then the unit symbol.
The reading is 4.0495 in
